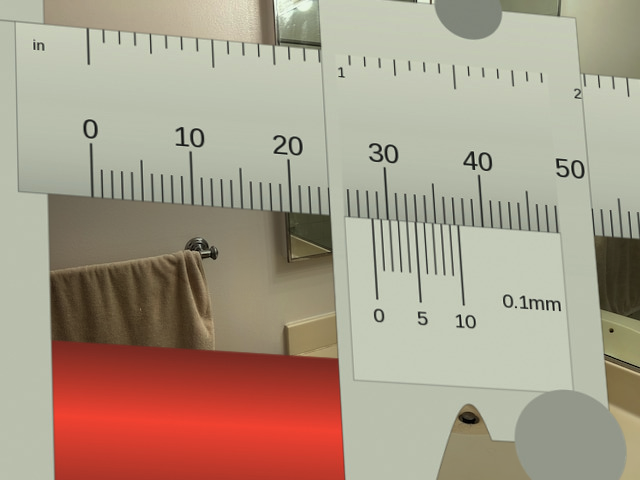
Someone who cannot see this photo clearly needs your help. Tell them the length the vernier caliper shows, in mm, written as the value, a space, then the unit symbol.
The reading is 28.4 mm
